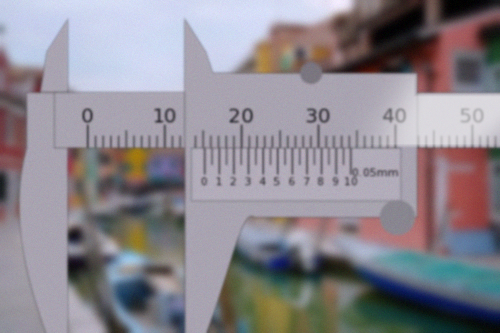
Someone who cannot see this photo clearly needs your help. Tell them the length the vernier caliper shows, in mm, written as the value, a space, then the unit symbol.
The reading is 15.2 mm
